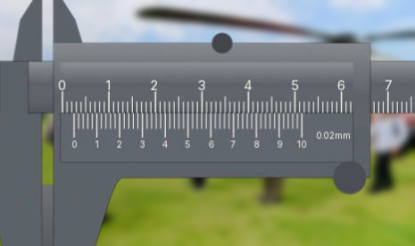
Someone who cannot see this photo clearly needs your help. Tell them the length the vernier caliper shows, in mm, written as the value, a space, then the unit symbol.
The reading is 2.5 mm
